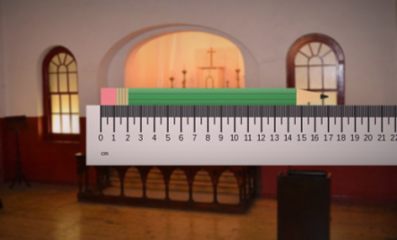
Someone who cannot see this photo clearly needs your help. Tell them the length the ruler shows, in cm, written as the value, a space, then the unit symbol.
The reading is 17 cm
